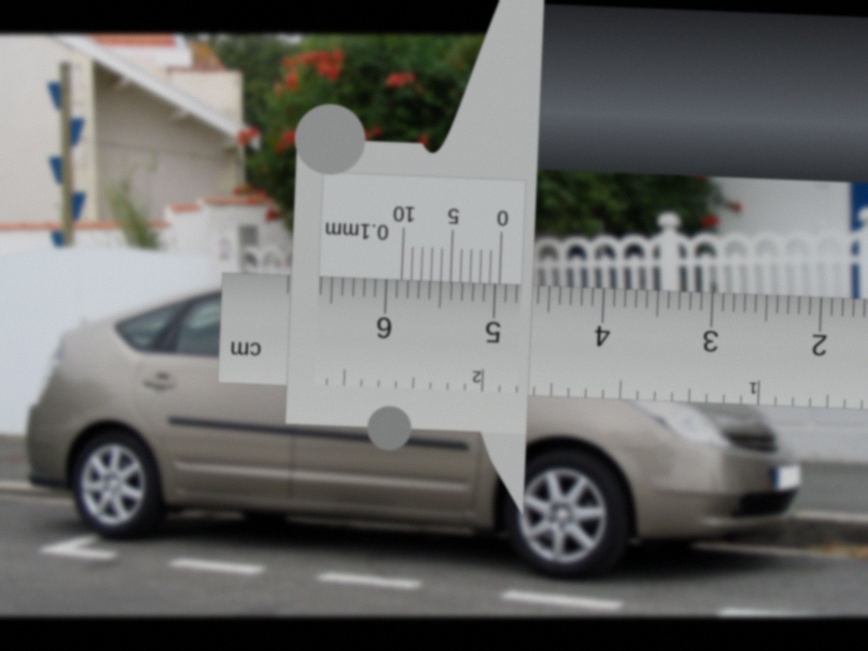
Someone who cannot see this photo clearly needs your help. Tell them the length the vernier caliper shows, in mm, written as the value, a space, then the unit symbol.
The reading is 49.6 mm
